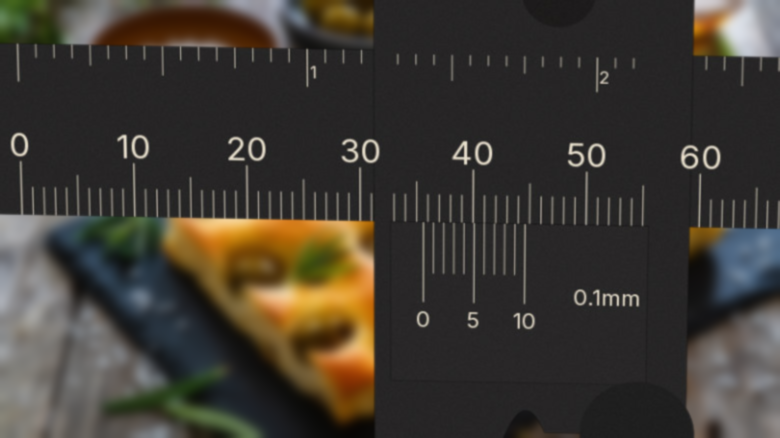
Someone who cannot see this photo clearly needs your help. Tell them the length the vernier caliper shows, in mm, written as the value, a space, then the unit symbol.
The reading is 35.6 mm
